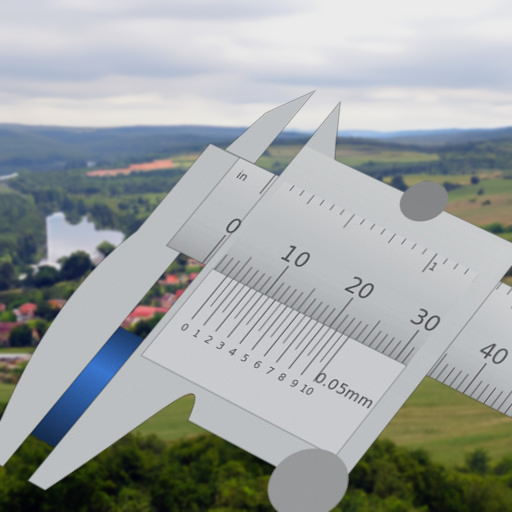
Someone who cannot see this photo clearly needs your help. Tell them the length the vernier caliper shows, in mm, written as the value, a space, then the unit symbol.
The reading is 4.0 mm
